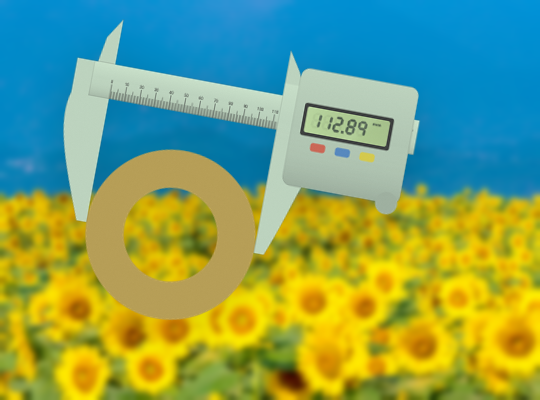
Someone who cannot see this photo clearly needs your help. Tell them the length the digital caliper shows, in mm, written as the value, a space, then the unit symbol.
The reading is 112.89 mm
